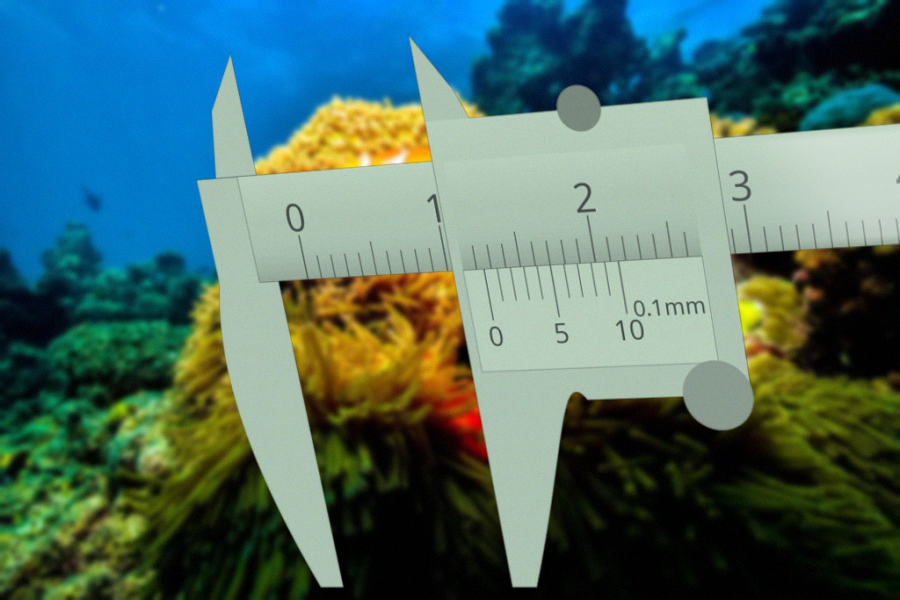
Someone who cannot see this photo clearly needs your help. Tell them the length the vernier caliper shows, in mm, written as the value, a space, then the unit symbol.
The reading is 12.5 mm
